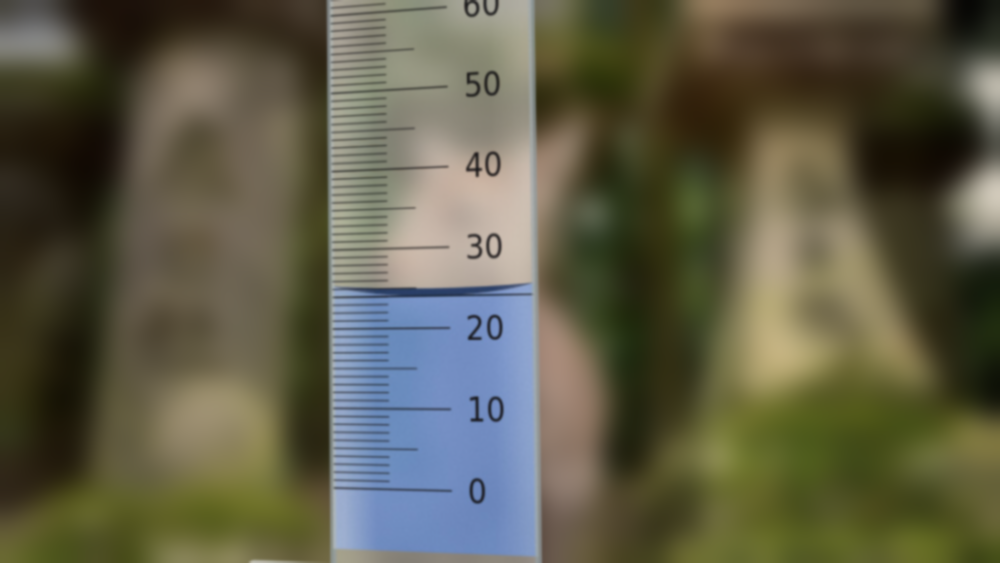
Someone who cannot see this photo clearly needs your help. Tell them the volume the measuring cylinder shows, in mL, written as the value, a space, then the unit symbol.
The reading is 24 mL
